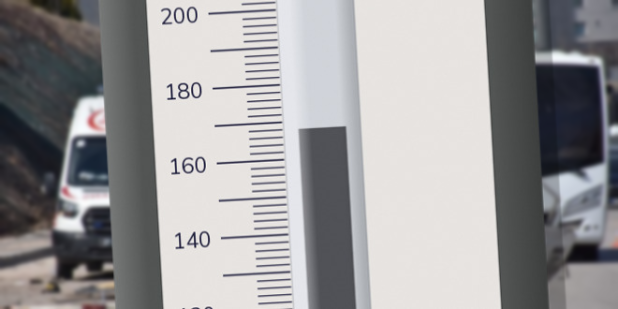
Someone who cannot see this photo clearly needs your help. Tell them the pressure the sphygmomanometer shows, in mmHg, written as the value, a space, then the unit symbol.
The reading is 168 mmHg
